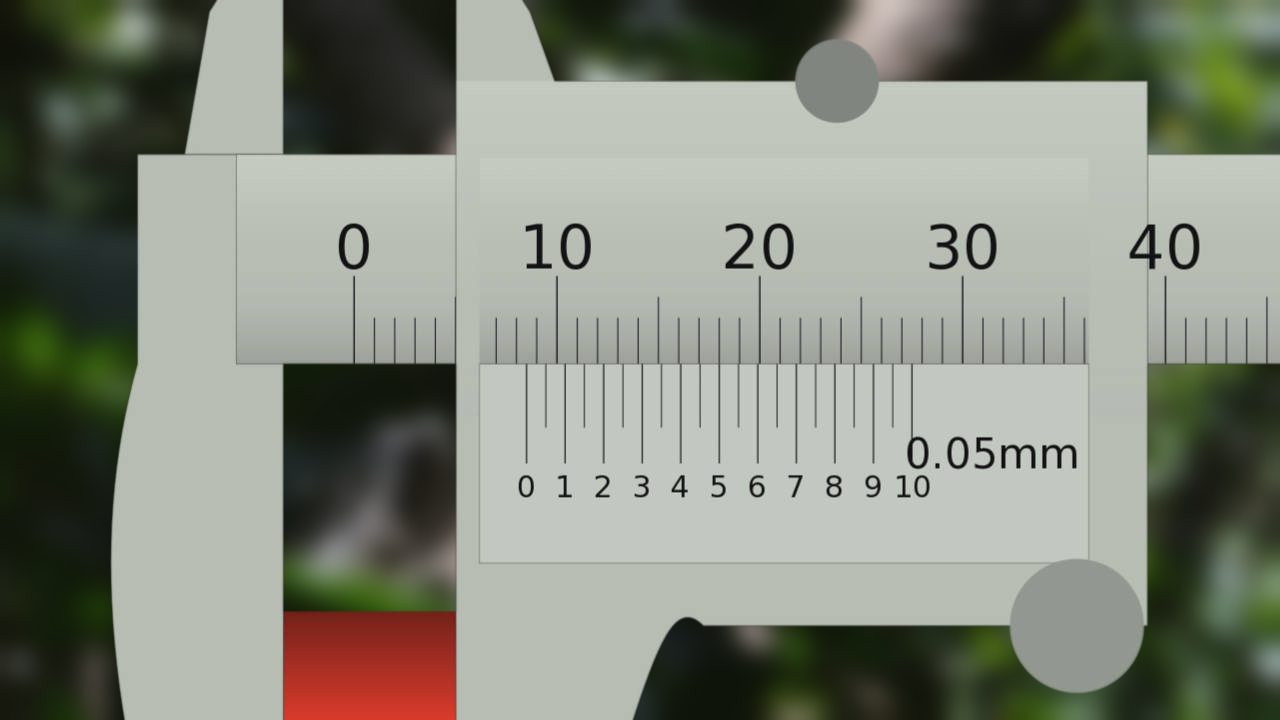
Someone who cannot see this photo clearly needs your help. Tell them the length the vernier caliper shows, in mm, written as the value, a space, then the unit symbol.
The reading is 8.5 mm
